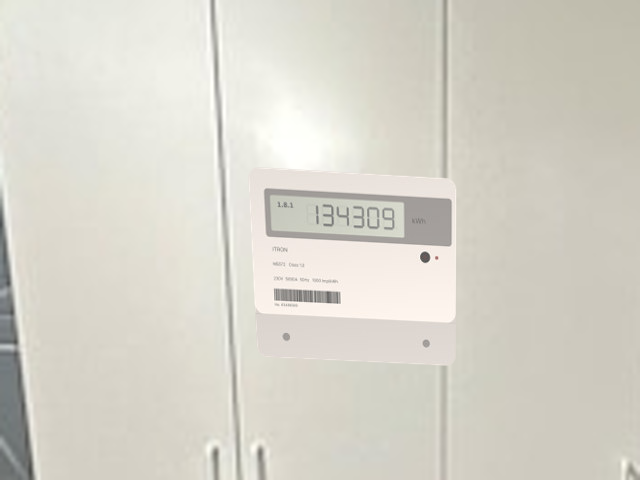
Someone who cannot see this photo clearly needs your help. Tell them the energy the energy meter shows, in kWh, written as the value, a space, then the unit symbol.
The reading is 134309 kWh
